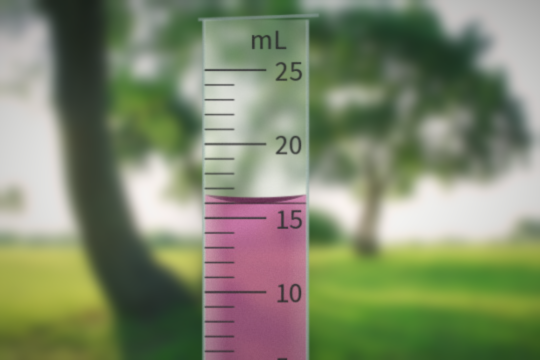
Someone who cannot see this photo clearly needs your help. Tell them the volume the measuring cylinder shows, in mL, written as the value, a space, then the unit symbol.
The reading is 16 mL
